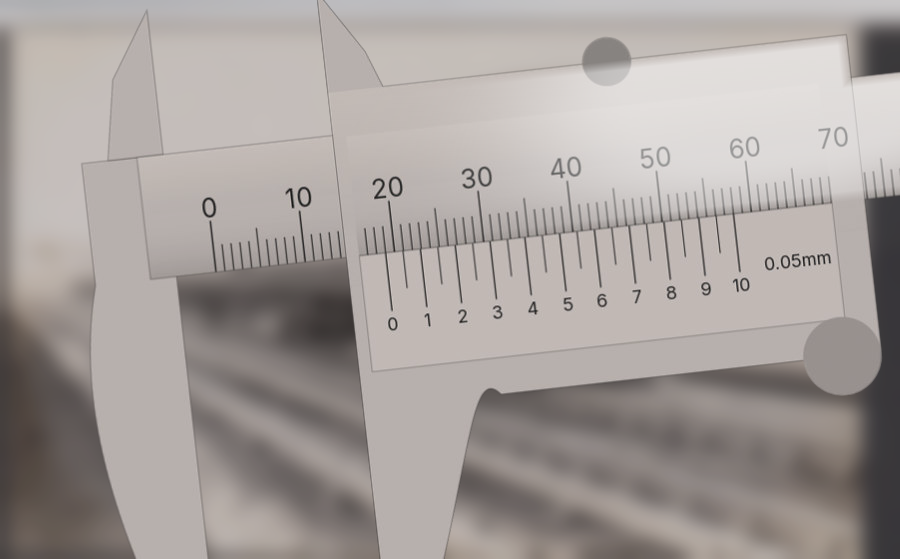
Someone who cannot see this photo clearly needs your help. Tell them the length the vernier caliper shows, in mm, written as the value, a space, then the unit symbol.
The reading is 19.0 mm
